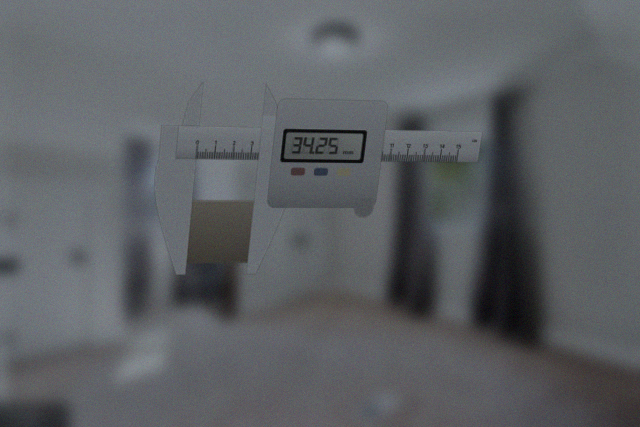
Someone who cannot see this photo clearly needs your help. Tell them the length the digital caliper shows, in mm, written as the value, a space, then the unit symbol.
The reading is 34.25 mm
